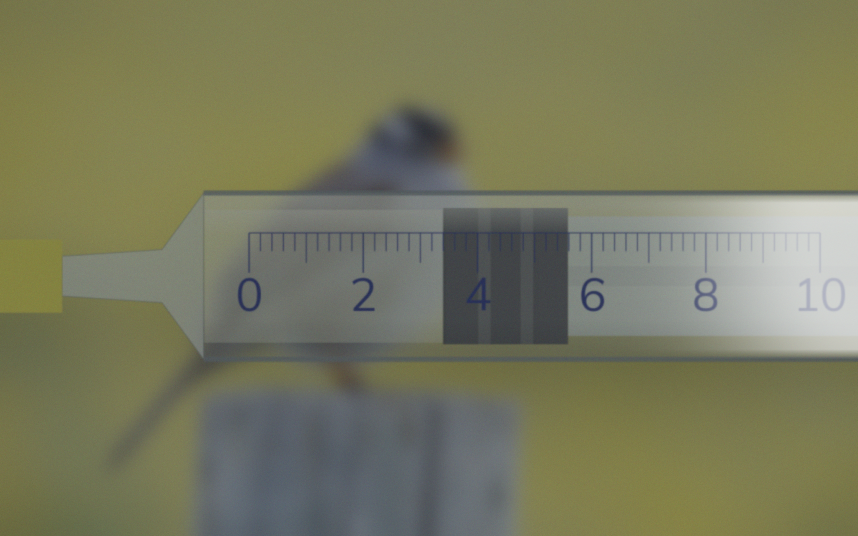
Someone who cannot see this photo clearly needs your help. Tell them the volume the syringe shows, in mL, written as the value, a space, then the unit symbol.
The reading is 3.4 mL
